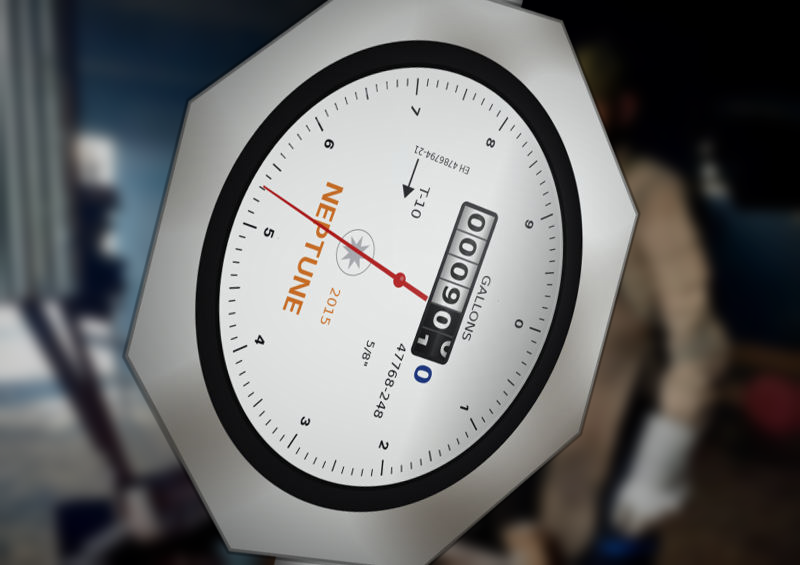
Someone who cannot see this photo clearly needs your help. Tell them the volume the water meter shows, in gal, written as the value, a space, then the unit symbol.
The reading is 9005.3 gal
